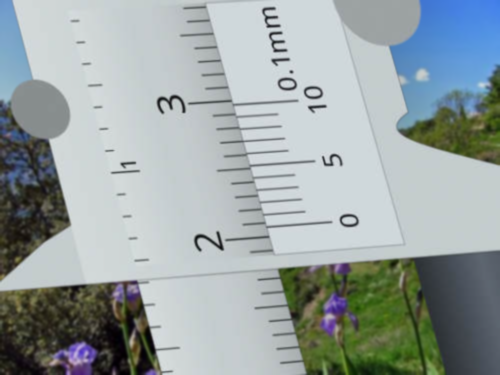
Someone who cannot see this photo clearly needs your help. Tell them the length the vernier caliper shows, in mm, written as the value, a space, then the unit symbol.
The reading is 20.7 mm
